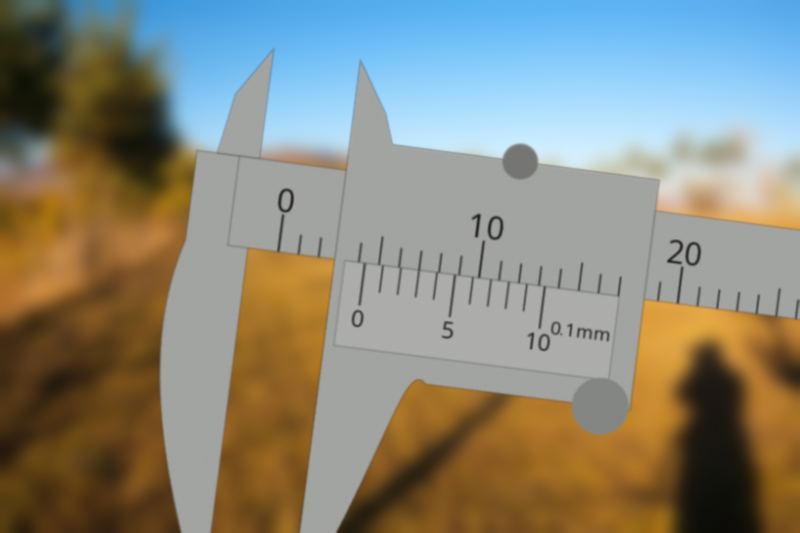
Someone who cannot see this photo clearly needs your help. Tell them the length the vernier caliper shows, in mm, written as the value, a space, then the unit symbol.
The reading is 4.3 mm
